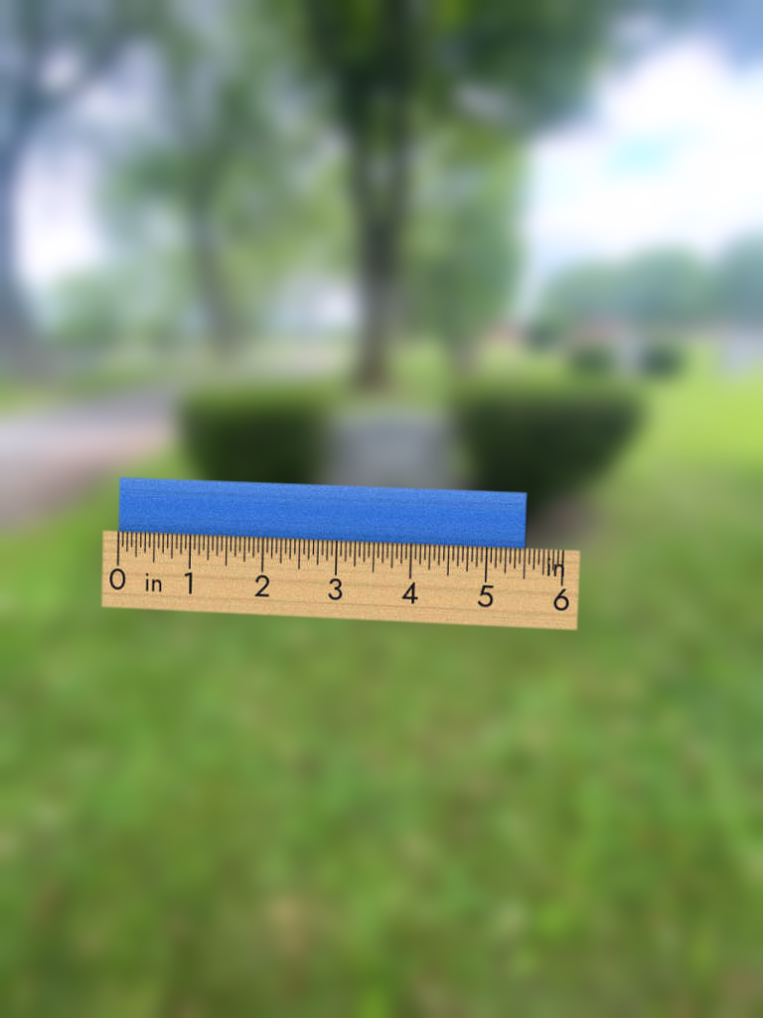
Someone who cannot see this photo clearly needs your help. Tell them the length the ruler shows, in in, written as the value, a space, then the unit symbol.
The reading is 5.5 in
